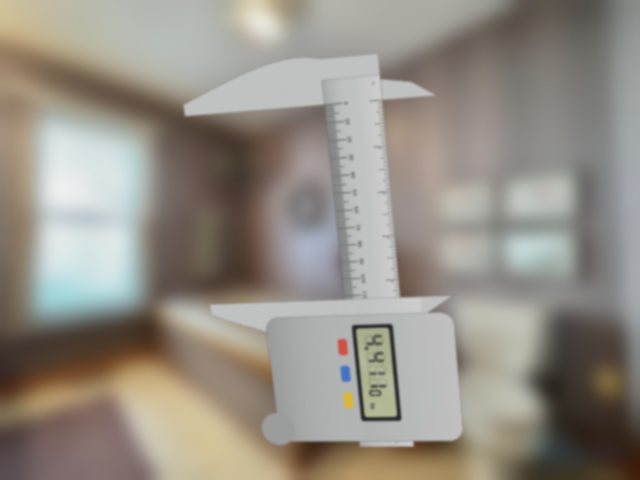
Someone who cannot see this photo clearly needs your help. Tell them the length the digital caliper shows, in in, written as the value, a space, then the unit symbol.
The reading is 4.4110 in
